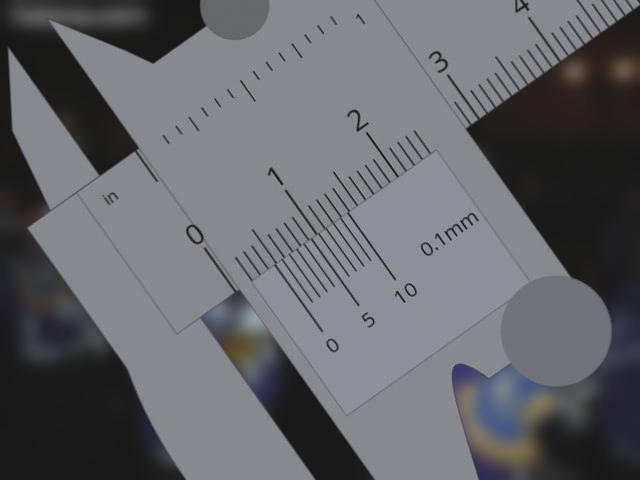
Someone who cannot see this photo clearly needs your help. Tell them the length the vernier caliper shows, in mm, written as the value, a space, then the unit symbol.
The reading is 4.8 mm
